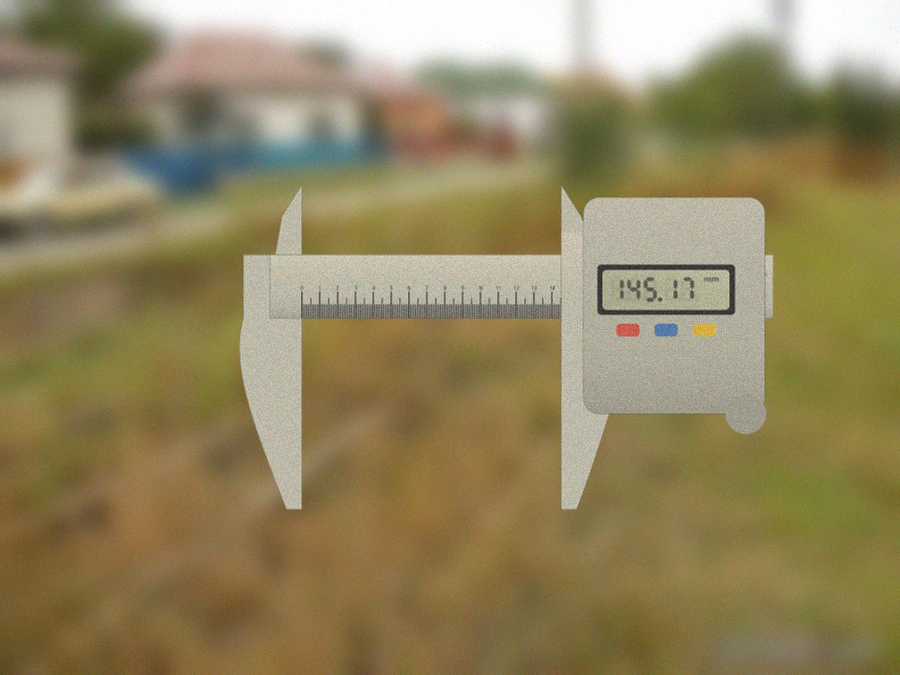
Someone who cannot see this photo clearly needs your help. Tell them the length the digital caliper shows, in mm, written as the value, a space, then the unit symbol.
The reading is 145.17 mm
